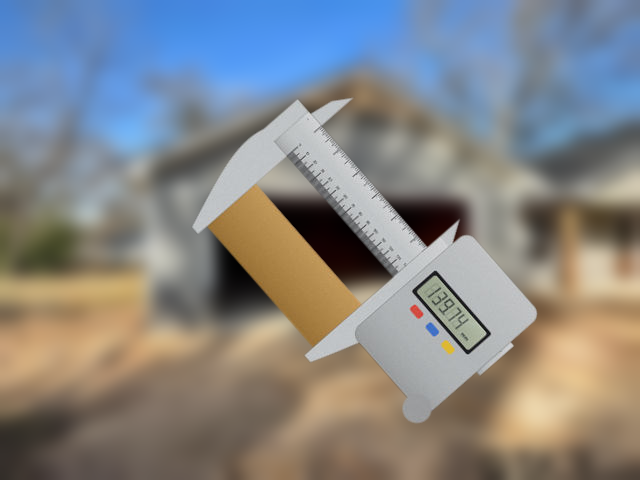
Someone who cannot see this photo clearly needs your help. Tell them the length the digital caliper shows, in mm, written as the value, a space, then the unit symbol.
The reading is 139.74 mm
